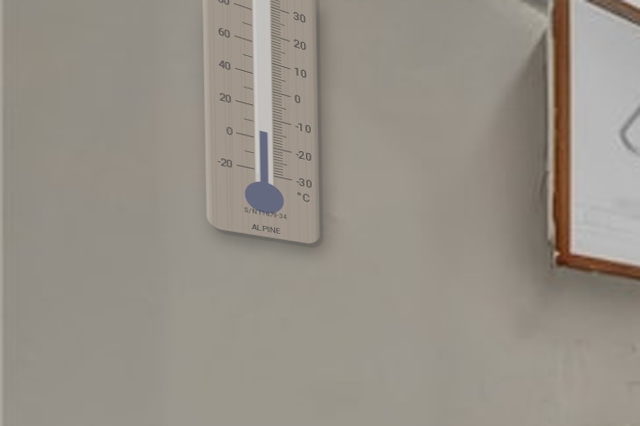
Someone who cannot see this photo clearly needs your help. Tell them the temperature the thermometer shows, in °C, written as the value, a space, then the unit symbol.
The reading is -15 °C
